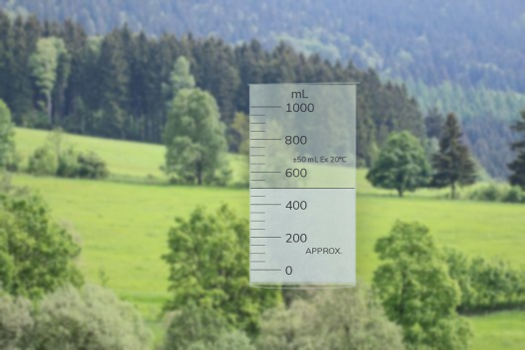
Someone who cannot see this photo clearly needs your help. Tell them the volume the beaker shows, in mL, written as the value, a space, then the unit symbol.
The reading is 500 mL
